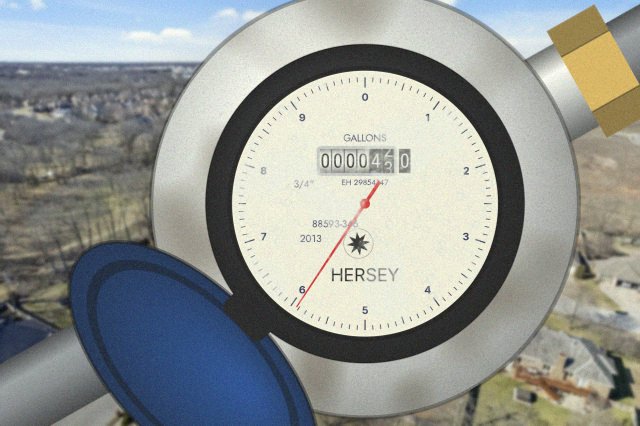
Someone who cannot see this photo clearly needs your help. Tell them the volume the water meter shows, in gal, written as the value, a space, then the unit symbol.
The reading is 425.9 gal
